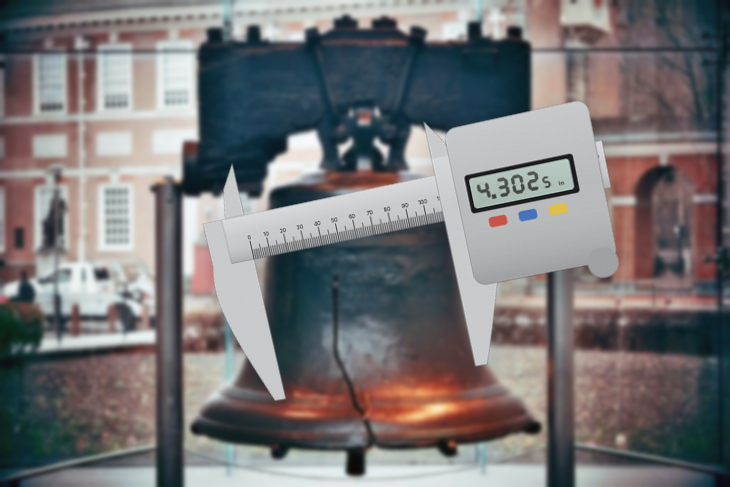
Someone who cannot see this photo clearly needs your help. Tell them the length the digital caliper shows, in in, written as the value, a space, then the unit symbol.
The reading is 4.3025 in
